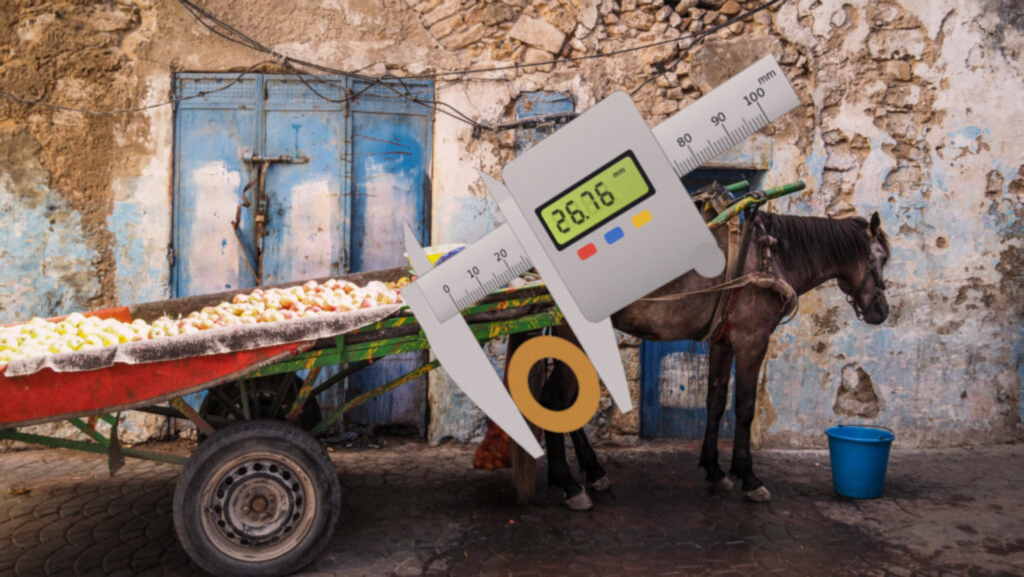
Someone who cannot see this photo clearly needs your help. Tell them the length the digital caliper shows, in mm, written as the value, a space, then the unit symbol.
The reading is 26.76 mm
